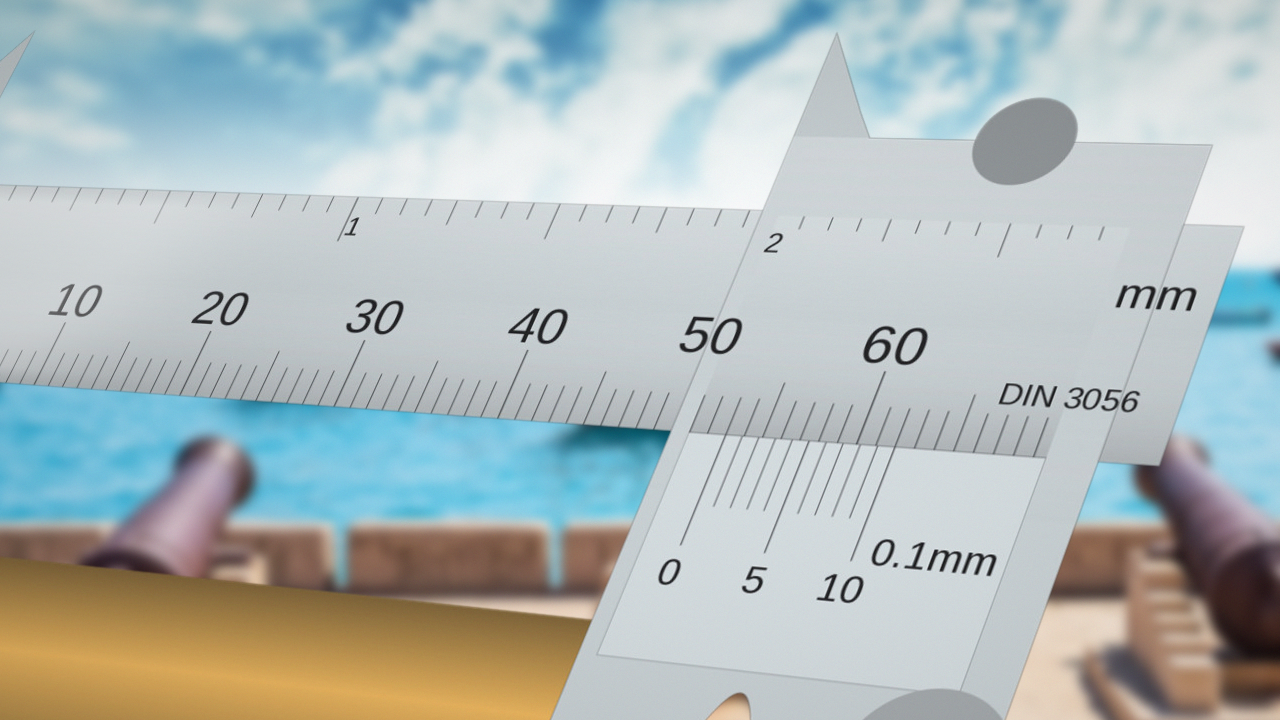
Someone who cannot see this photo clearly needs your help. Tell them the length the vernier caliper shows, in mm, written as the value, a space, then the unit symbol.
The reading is 53.0 mm
